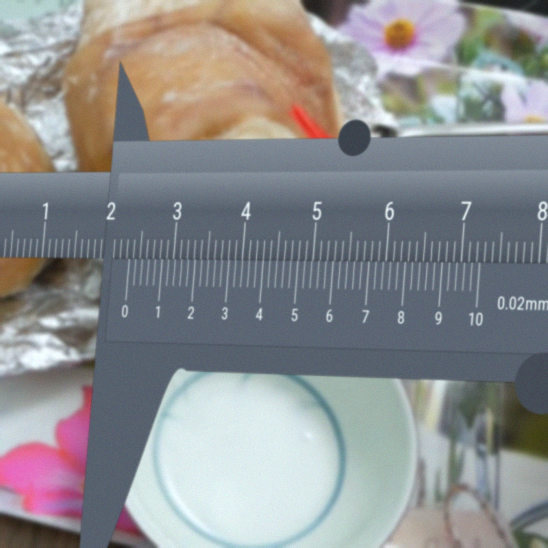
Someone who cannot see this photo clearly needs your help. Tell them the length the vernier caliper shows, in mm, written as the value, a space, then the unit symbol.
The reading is 23.4 mm
